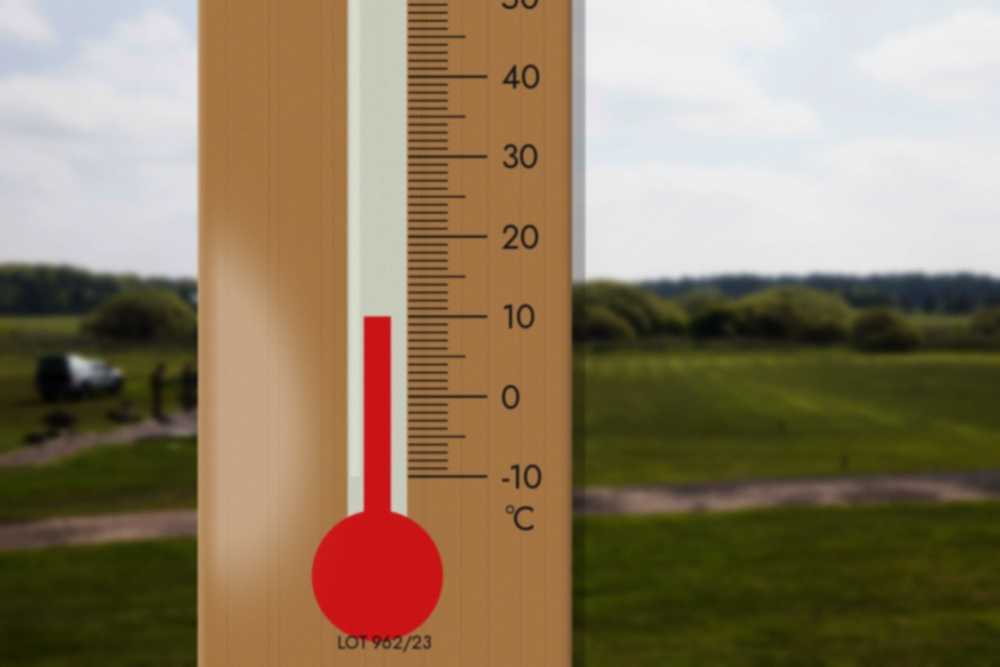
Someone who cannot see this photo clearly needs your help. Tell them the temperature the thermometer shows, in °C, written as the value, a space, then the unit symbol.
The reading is 10 °C
